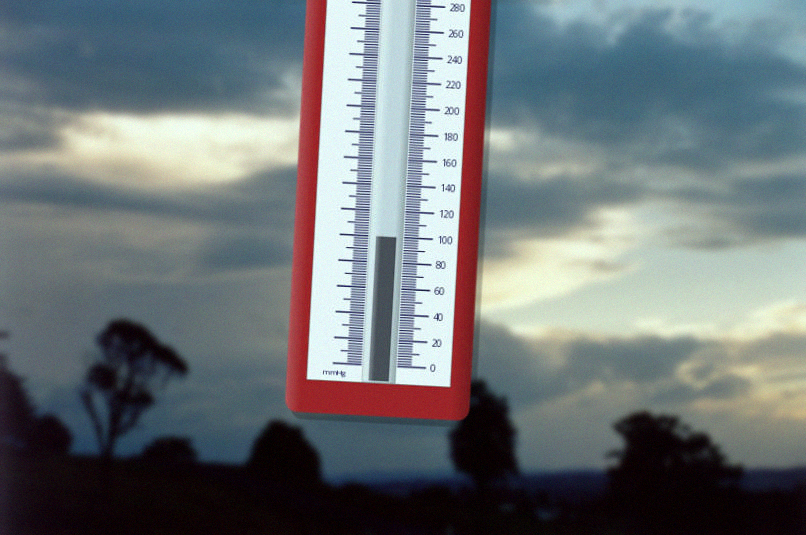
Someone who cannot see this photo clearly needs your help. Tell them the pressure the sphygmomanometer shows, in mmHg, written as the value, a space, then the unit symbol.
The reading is 100 mmHg
